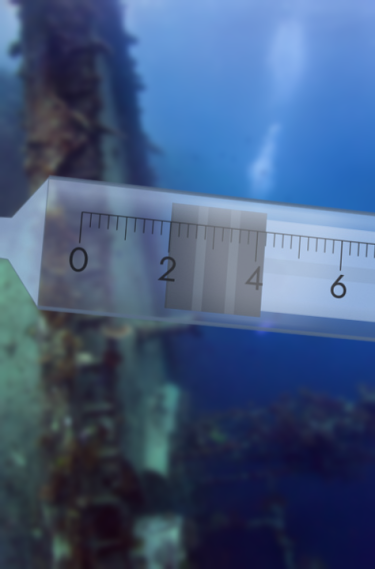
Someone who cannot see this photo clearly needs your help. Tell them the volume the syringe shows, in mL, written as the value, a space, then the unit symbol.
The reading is 2 mL
